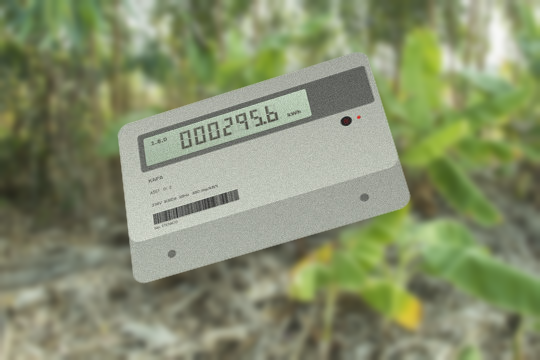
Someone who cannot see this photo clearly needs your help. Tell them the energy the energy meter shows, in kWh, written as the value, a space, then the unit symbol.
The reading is 295.6 kWh
